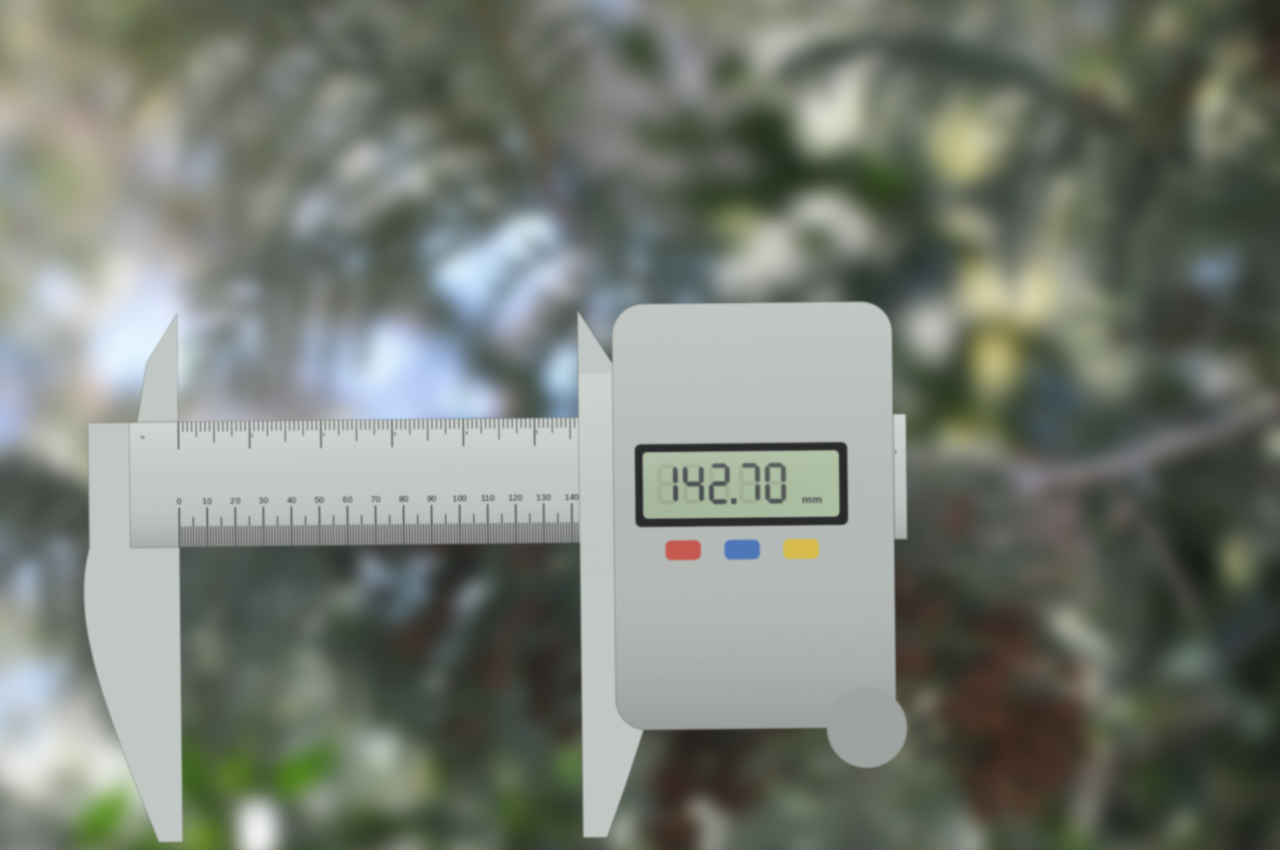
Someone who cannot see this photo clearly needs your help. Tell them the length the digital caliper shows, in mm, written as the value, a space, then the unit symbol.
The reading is 142.70 mm
